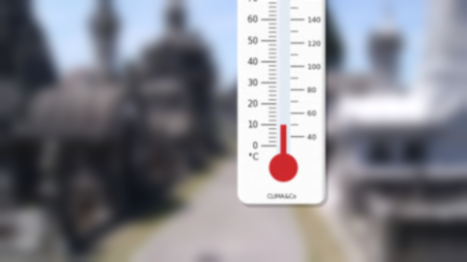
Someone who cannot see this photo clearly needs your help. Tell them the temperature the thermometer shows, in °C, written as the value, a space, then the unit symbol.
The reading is 10 °C
